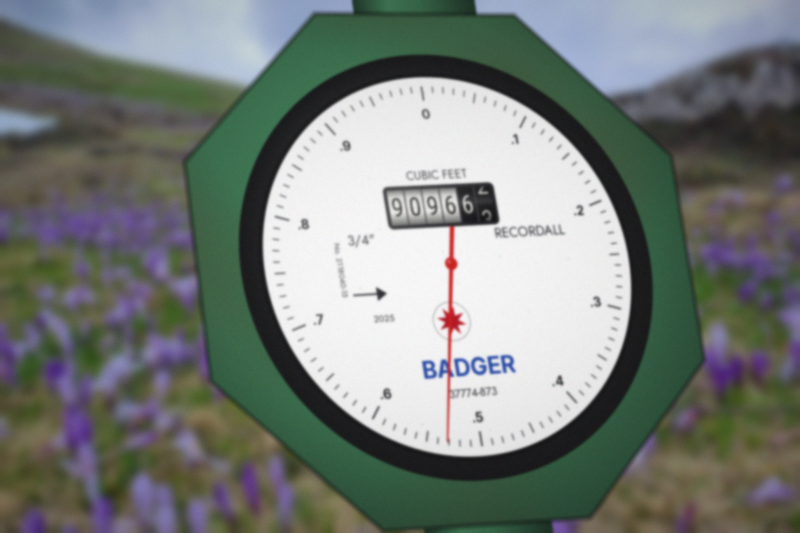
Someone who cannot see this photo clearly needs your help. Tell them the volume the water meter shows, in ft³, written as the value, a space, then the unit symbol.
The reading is 909662.53 ft³
